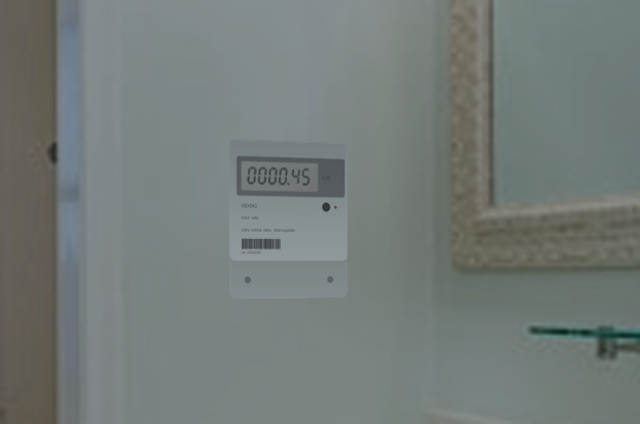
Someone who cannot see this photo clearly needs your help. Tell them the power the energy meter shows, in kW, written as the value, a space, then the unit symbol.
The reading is 0.45 kW
